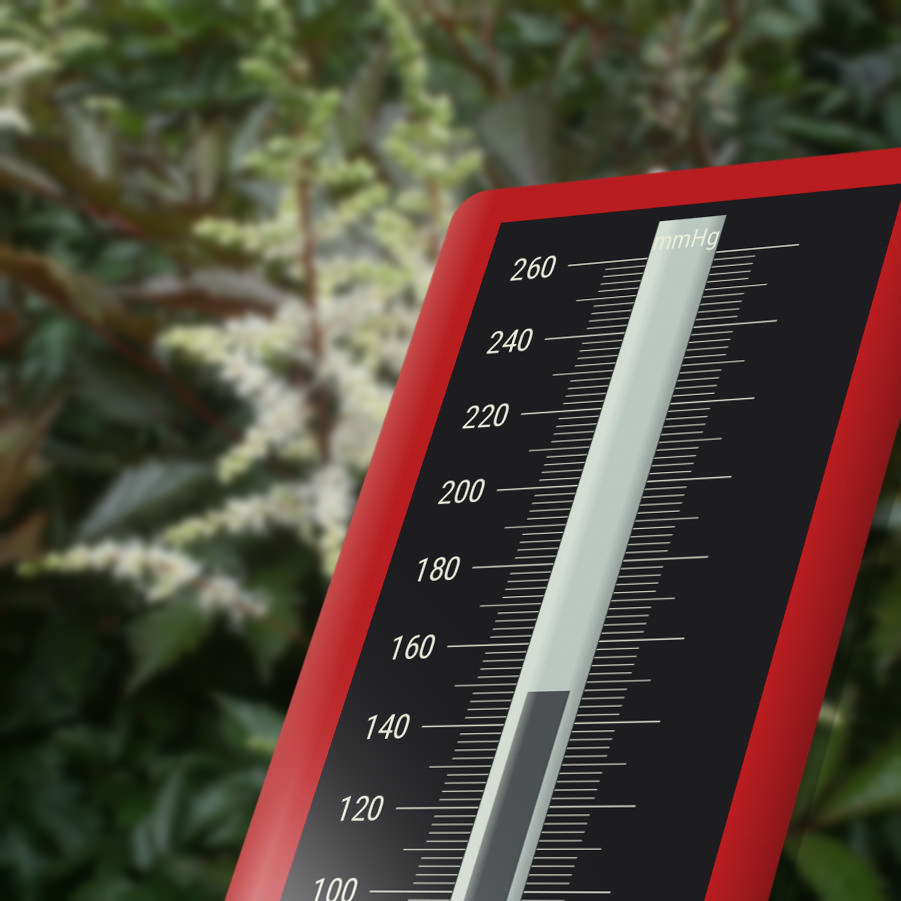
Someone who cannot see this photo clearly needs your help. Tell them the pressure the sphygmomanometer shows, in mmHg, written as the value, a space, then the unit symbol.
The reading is 148 mmHg
